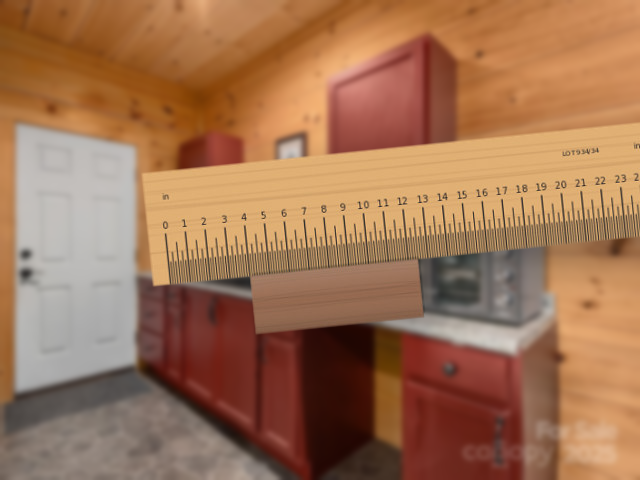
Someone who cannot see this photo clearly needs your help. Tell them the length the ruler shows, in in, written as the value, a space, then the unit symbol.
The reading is 8.5 in
